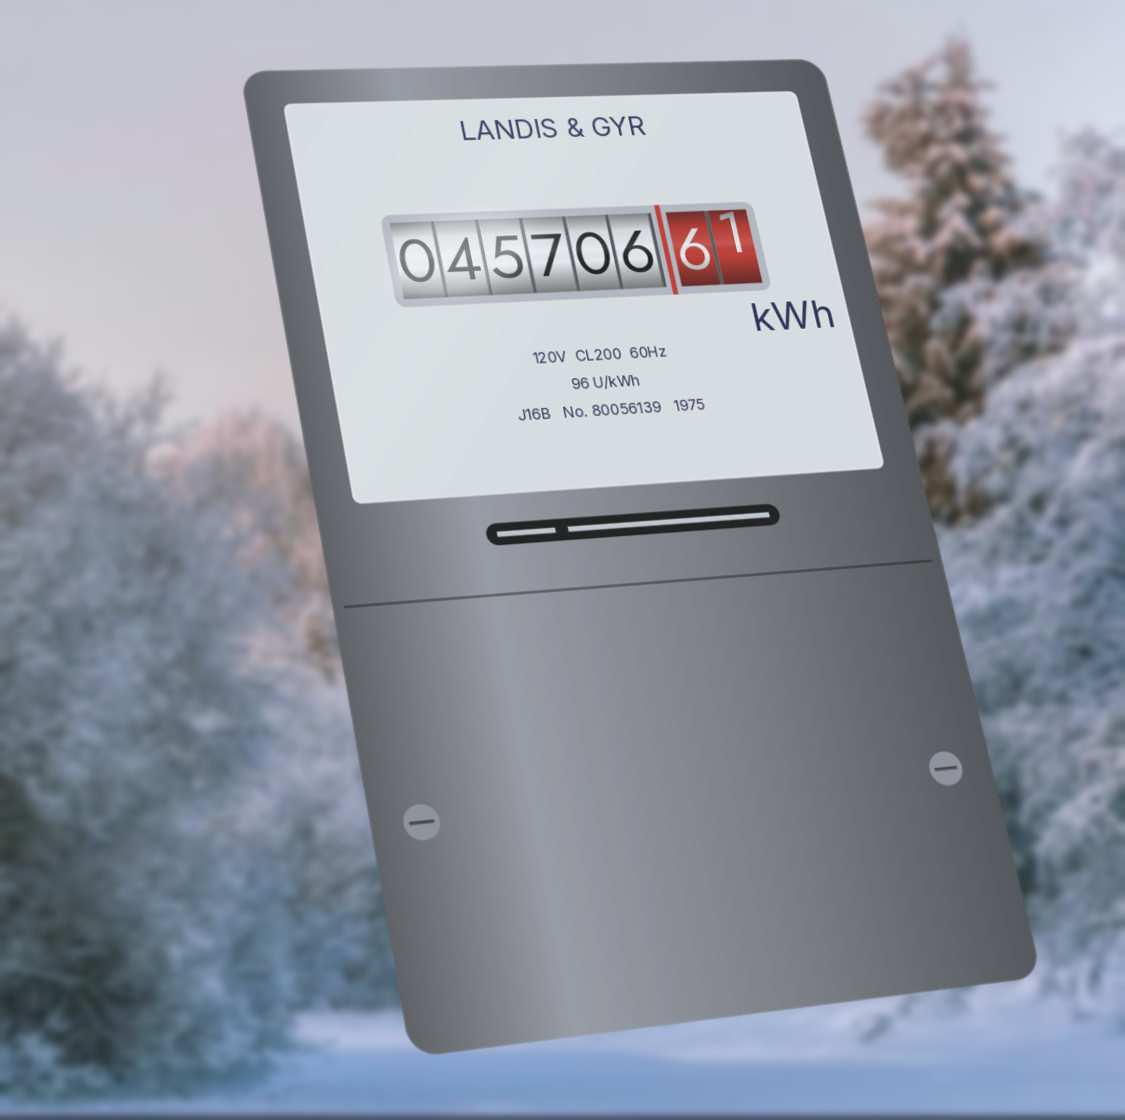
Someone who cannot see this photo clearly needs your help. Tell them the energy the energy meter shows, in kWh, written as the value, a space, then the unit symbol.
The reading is 45706.61 kWh
